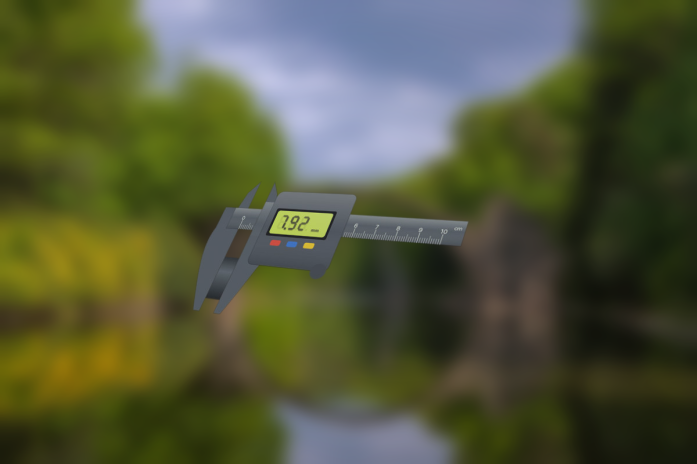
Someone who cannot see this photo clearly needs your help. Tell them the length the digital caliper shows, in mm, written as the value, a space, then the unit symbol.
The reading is 7.92 mm
